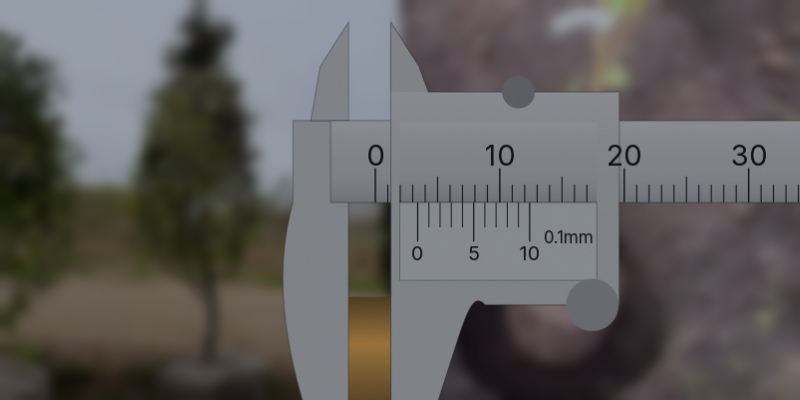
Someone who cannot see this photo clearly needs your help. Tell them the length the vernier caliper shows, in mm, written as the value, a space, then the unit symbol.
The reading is 3.4 mm
